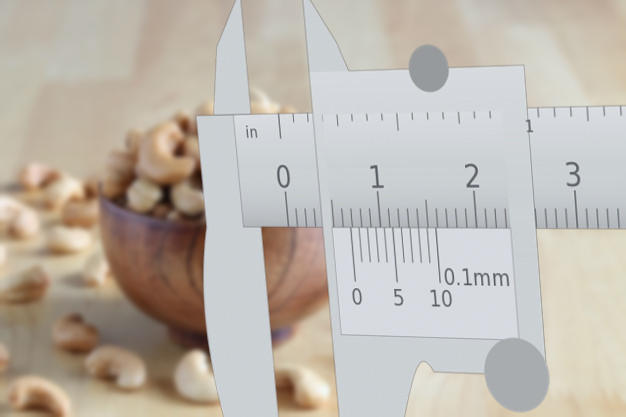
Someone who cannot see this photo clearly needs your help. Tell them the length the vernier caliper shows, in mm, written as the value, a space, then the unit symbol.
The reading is 6.8 mm
